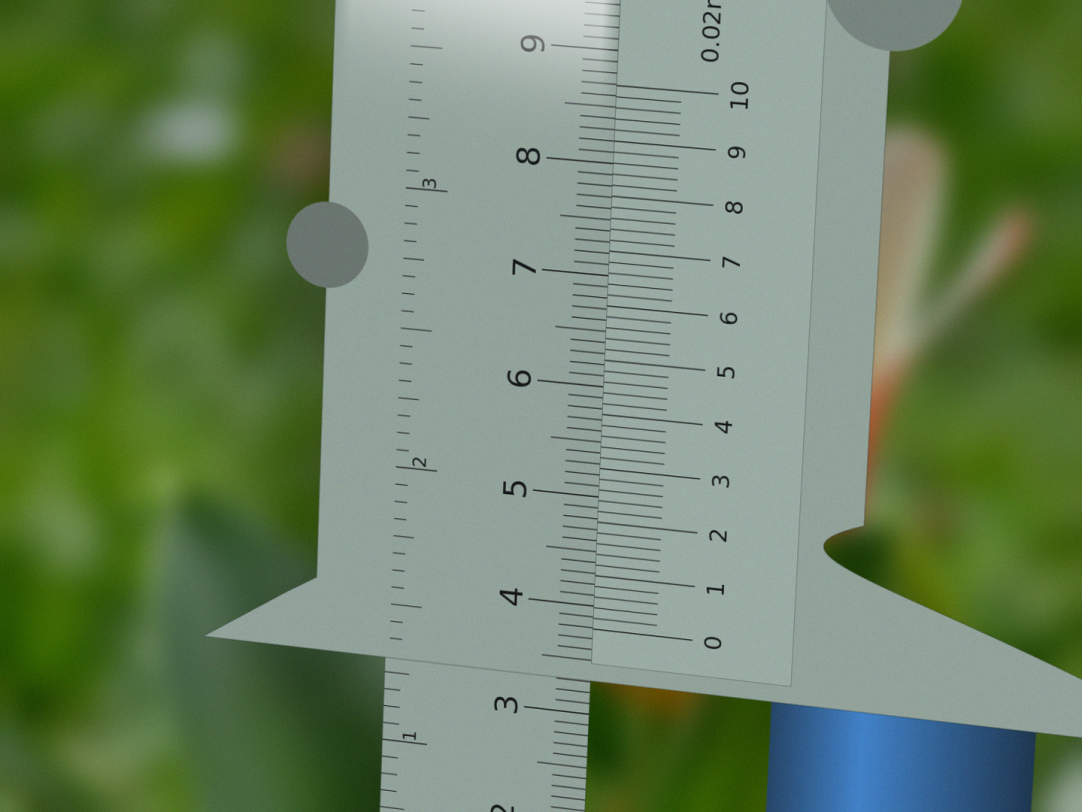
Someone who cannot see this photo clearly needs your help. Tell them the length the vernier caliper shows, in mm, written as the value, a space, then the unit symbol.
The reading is 37.9 mm
